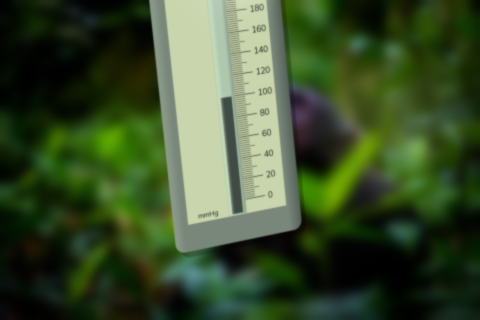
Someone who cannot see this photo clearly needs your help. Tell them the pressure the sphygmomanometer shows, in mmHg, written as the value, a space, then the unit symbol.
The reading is 100 mmHg
